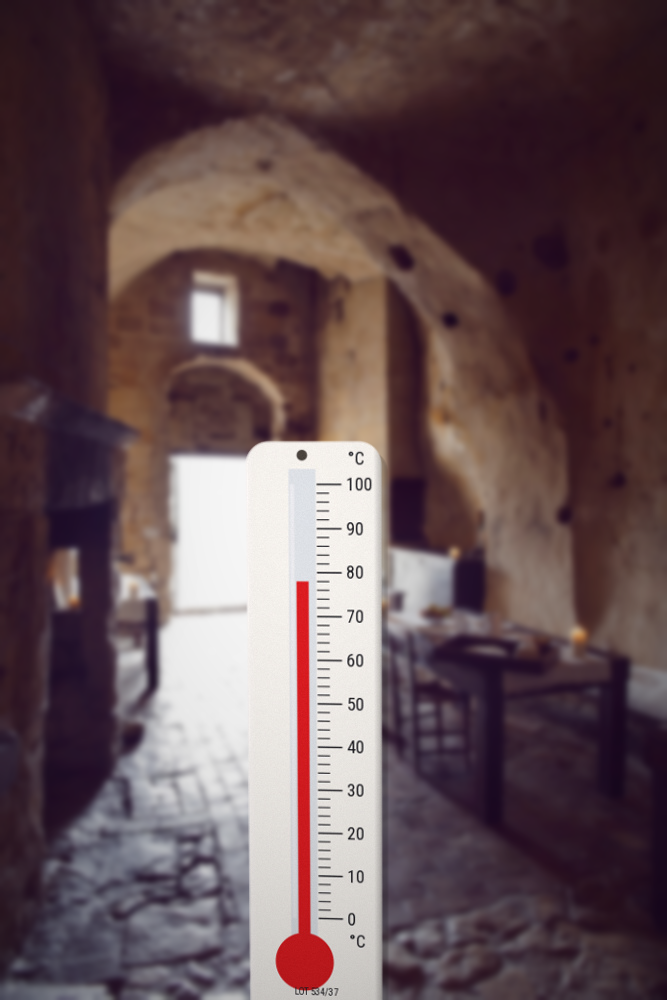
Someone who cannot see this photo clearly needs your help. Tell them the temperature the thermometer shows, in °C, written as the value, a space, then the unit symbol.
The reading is 78 °C
